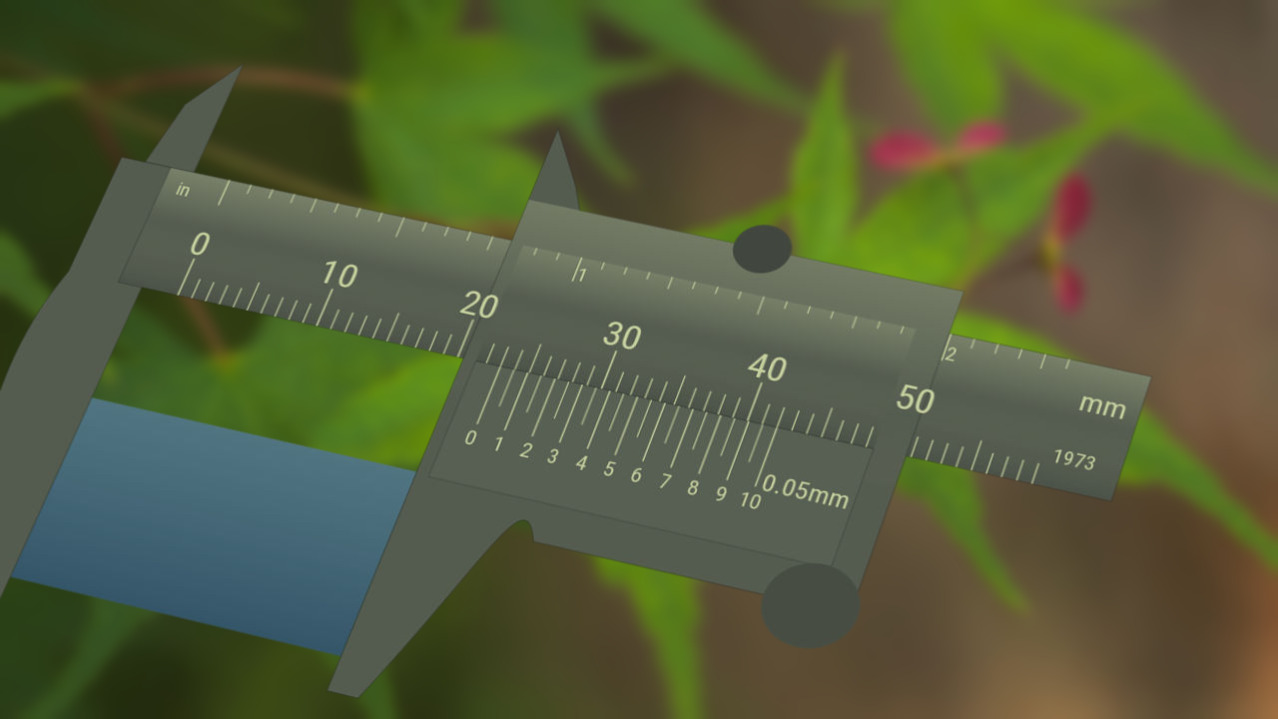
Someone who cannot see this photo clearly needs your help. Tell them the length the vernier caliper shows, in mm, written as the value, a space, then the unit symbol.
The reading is 23.0 mm
